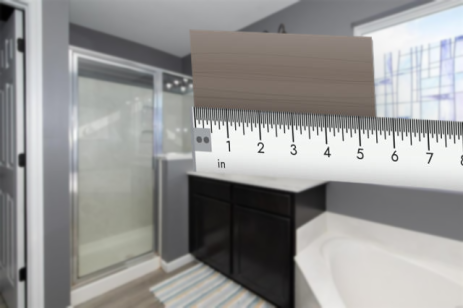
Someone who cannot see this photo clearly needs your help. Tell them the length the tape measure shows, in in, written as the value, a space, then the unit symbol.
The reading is 5.5 in
